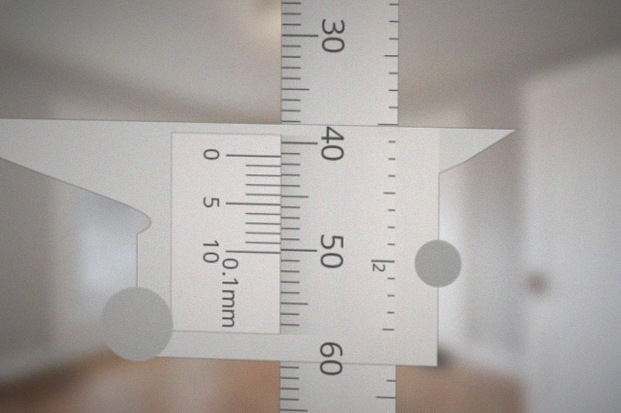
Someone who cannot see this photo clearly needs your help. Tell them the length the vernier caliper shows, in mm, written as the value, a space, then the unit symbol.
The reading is 41.3 mm
